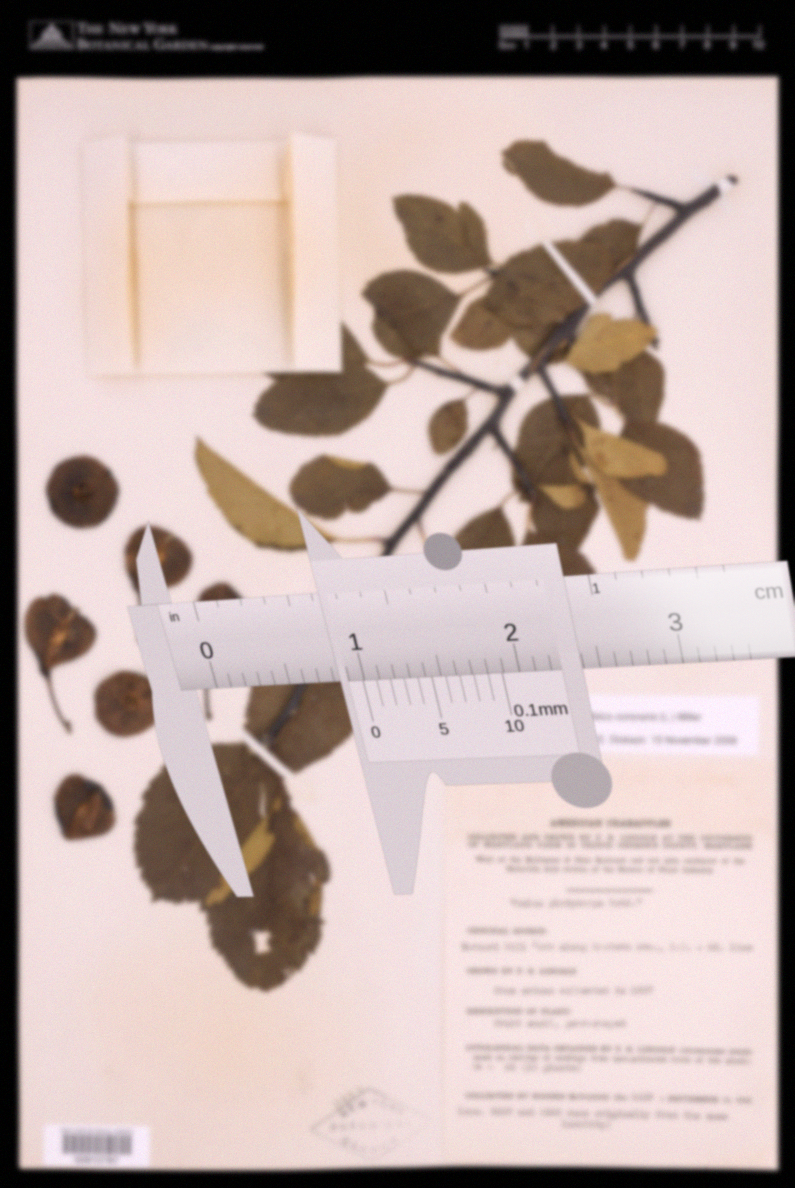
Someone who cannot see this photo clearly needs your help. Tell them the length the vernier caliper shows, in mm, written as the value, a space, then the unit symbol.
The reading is 9.9 mm
